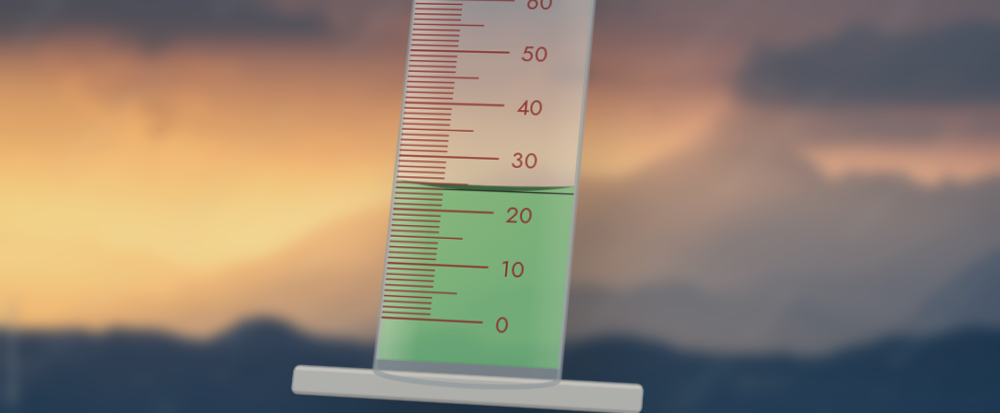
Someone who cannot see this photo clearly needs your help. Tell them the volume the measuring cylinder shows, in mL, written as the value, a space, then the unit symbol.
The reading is 24 mL
